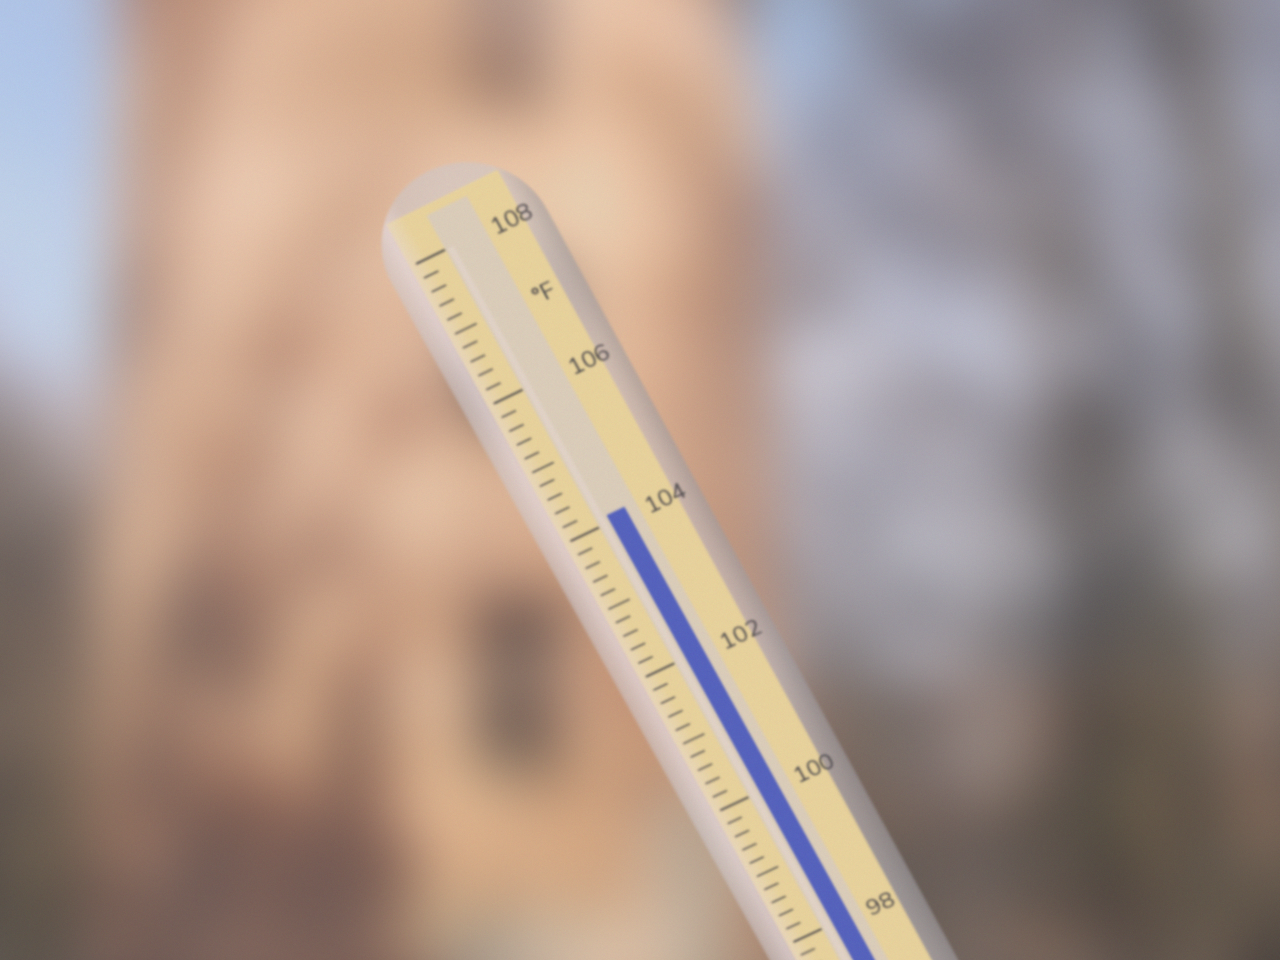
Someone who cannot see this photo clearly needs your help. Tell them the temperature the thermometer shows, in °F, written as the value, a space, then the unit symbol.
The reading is 104.1 °F
